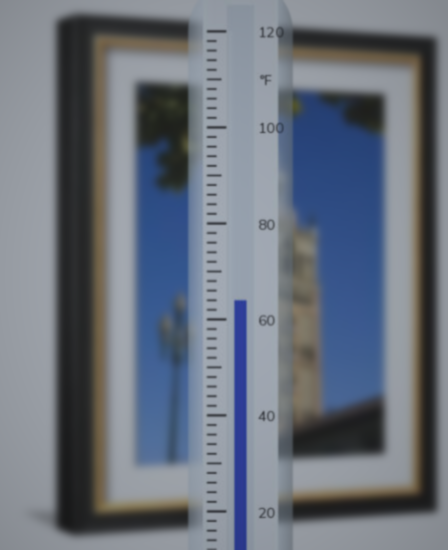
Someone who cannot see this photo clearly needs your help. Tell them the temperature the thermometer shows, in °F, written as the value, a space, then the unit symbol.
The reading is 64 °F
